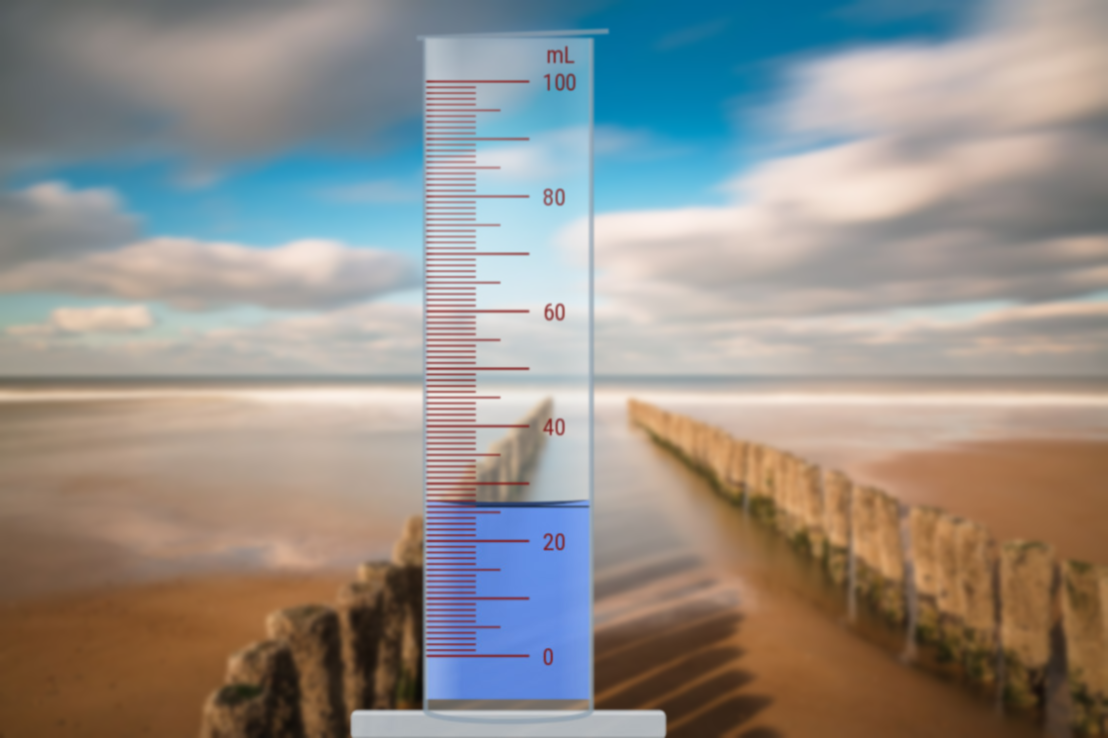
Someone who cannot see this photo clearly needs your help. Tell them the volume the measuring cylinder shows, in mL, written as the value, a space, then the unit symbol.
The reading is 26 mL
